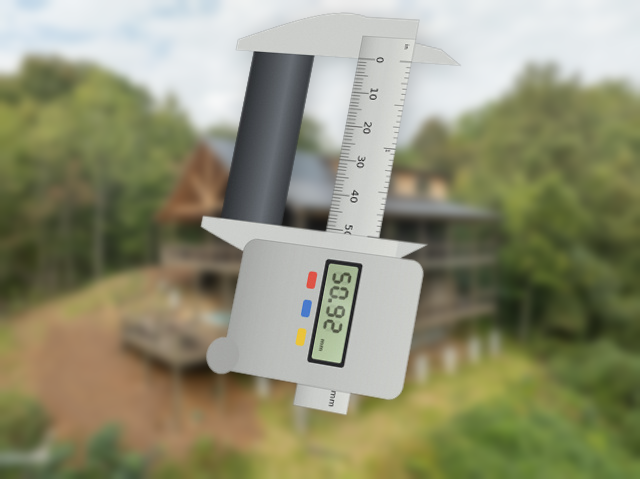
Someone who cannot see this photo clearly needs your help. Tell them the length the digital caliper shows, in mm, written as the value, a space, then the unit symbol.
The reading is 50.92 mm
